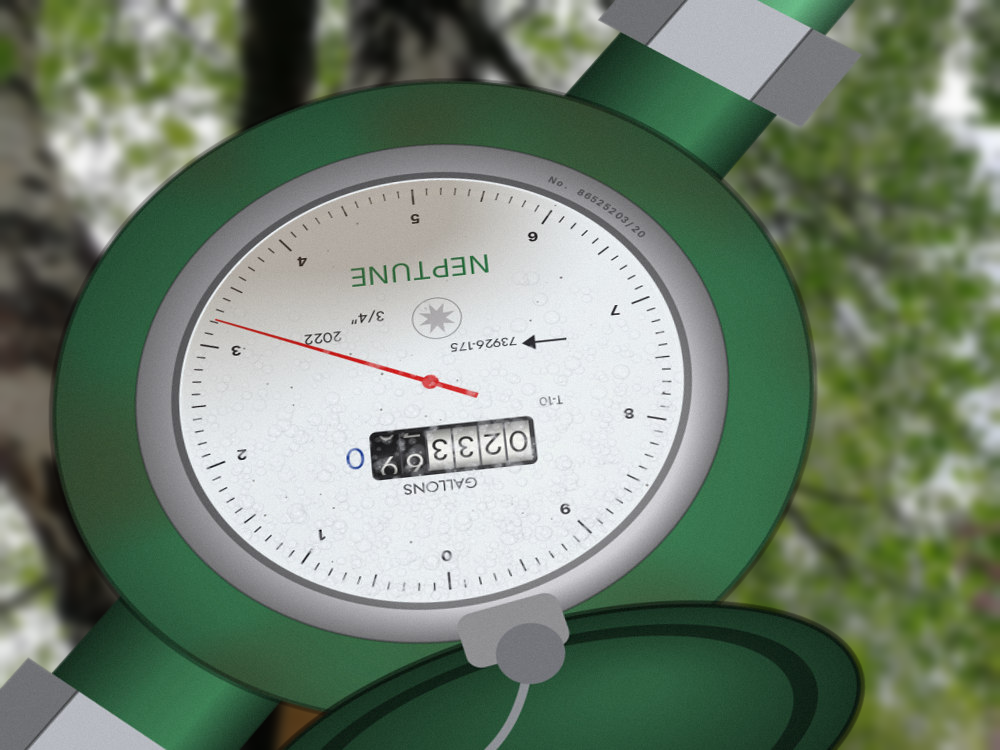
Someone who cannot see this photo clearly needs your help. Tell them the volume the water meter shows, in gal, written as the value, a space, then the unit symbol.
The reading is 233693.2 gal
